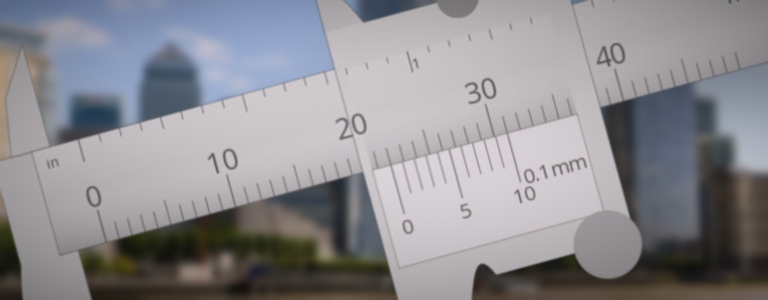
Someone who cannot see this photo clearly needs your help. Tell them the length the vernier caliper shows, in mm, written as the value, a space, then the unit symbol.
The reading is 22.0 mm
